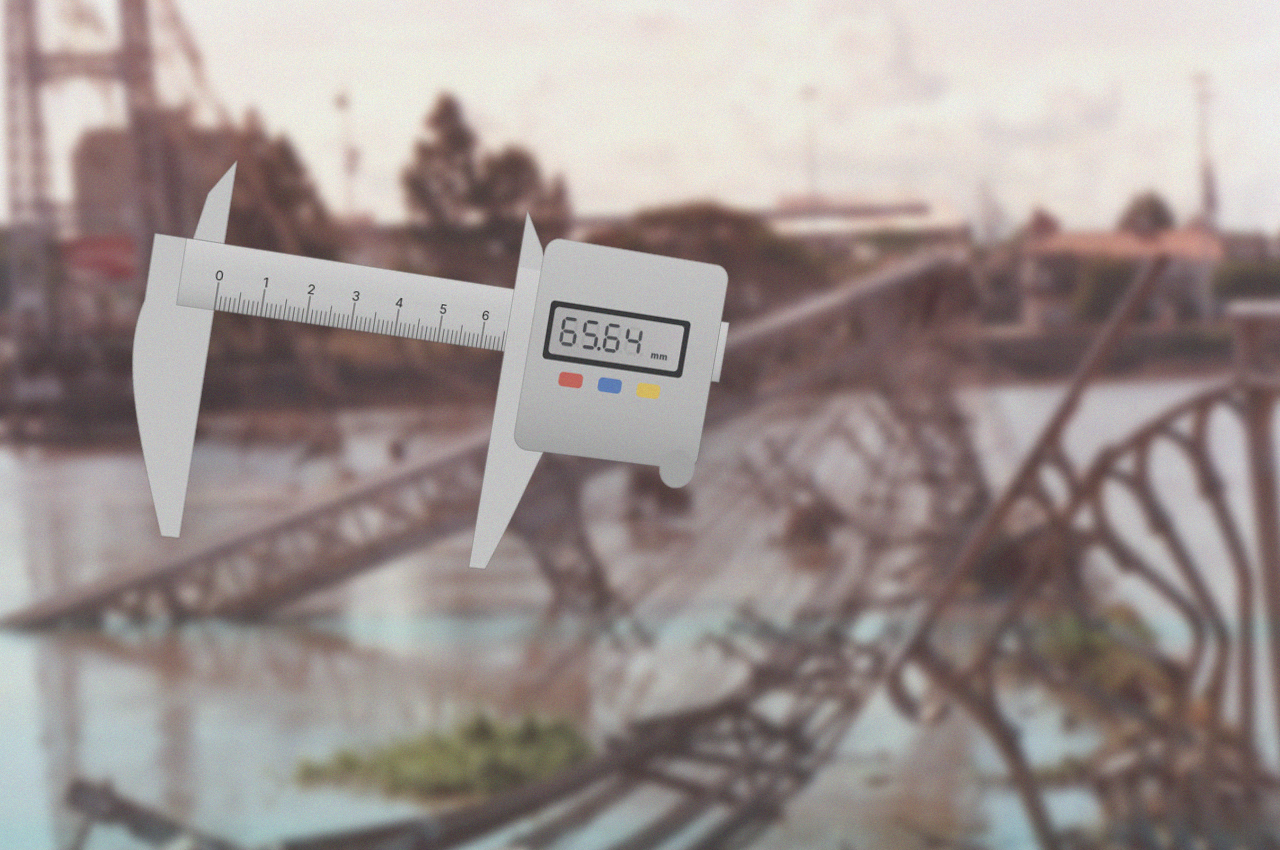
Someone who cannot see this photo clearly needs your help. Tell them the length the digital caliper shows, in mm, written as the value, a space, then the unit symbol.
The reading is 65.64 mm
